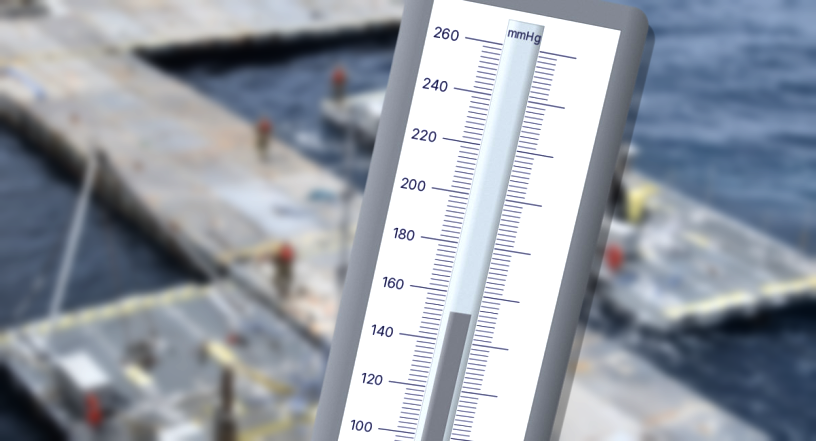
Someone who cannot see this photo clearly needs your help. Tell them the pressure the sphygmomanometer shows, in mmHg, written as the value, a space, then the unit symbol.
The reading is 152 mmHg
